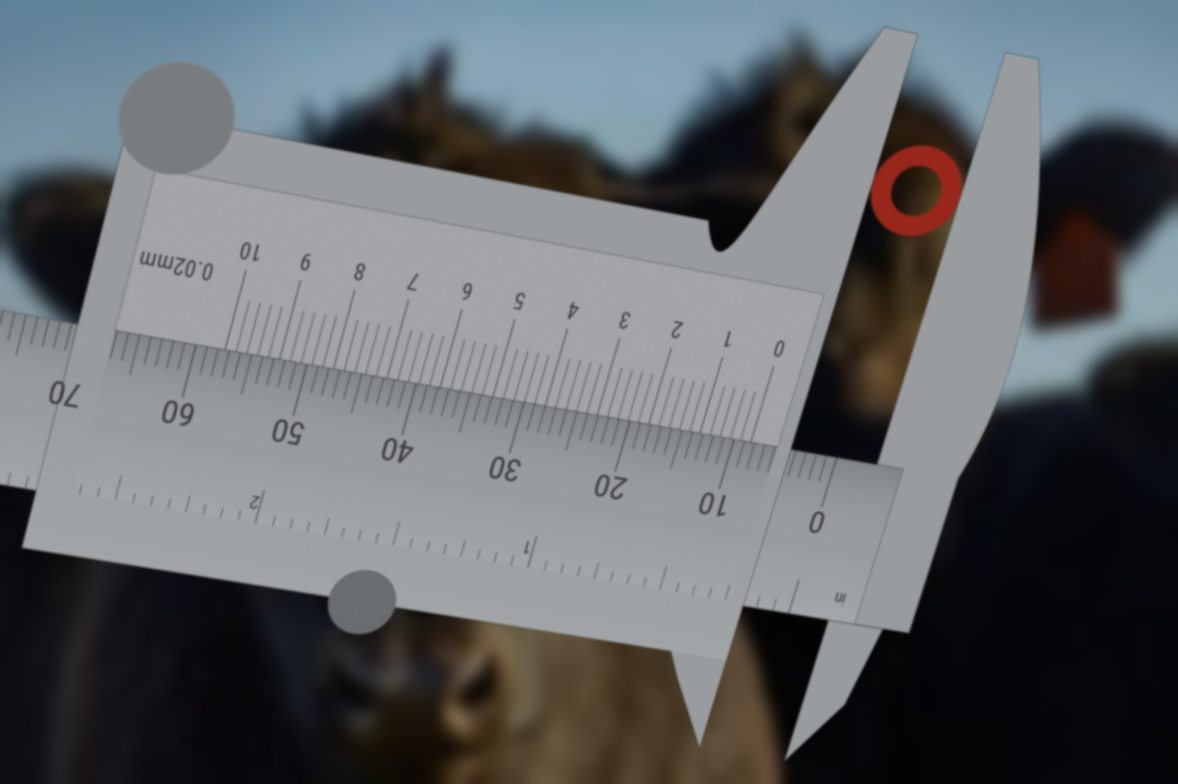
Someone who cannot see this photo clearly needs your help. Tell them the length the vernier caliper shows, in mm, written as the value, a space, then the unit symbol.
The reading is 8.4 mm
